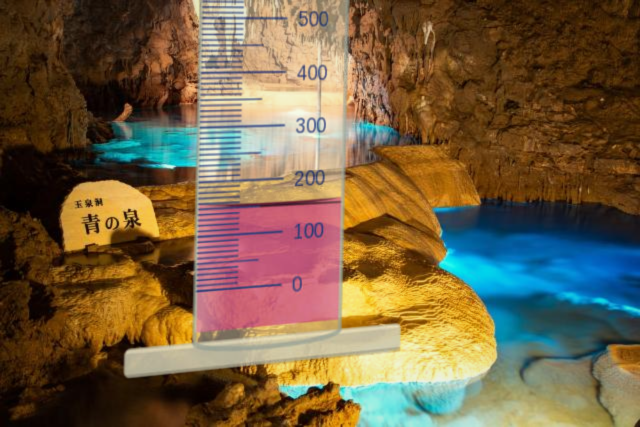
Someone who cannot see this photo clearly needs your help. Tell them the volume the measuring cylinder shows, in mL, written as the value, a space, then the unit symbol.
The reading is 150 mL
